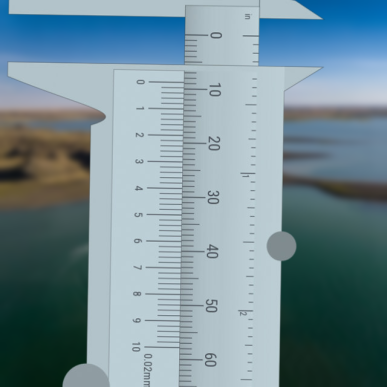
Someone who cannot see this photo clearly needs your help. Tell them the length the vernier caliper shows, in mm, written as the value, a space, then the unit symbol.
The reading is 8.8 mm
